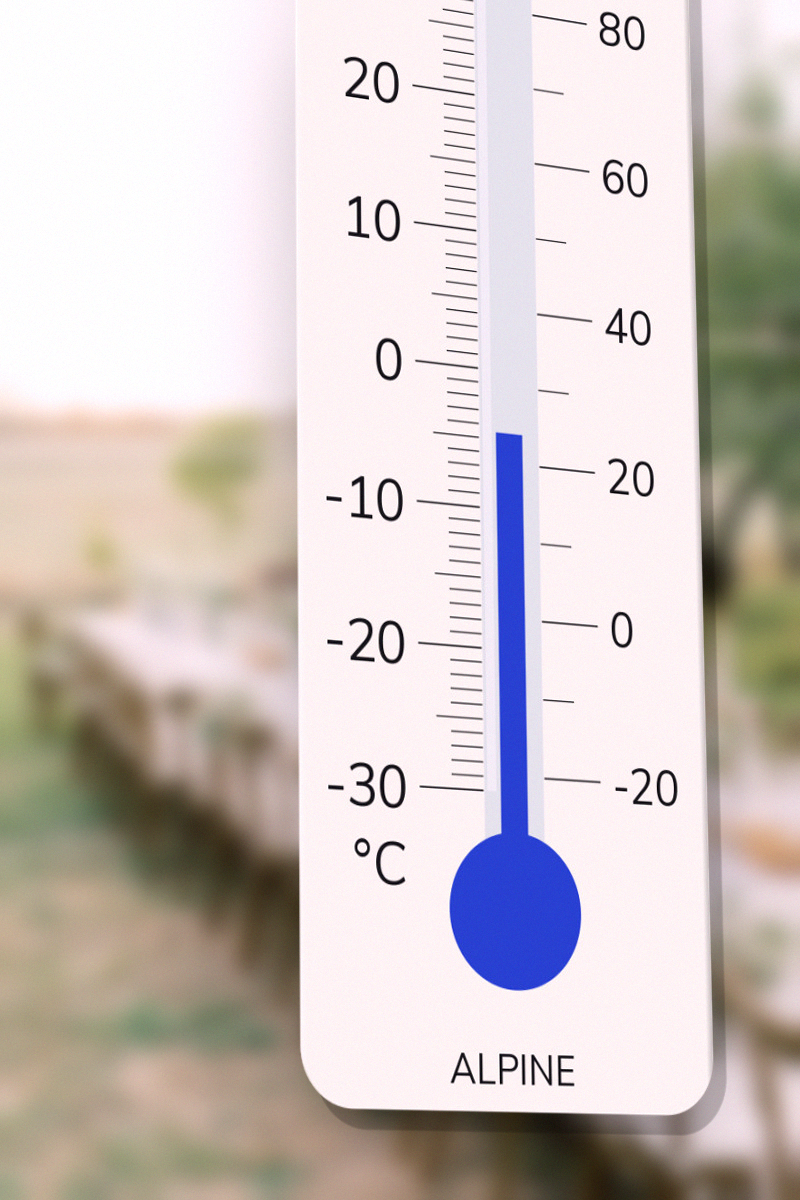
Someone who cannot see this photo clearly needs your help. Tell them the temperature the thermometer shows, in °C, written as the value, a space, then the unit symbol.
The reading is -4.5 °C
